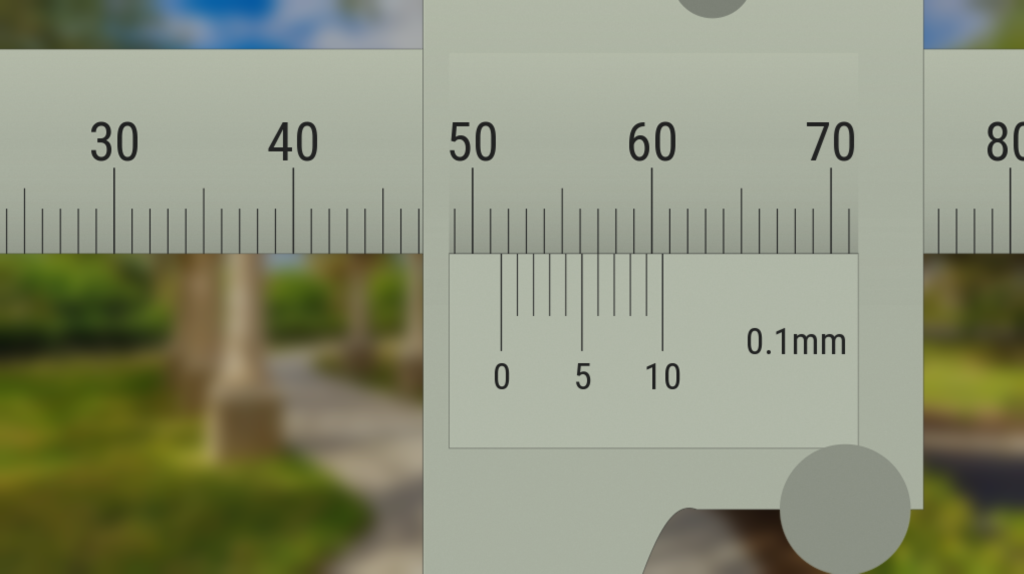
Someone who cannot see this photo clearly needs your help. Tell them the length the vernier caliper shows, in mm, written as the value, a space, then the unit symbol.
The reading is 51.6 mm
